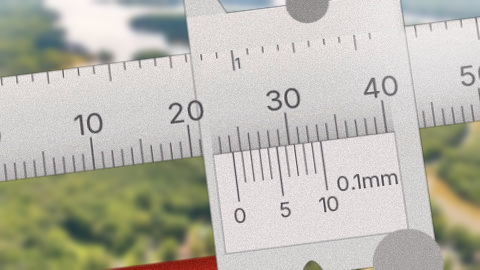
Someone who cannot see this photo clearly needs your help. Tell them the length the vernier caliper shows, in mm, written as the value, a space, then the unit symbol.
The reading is 24.2 mm
